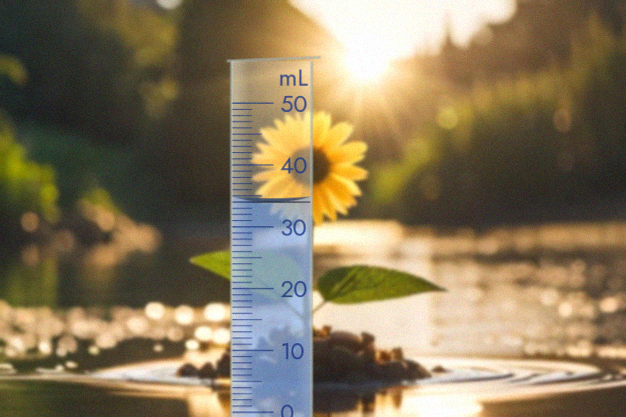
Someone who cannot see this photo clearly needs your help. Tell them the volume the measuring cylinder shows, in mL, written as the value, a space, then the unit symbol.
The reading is 34 mL
